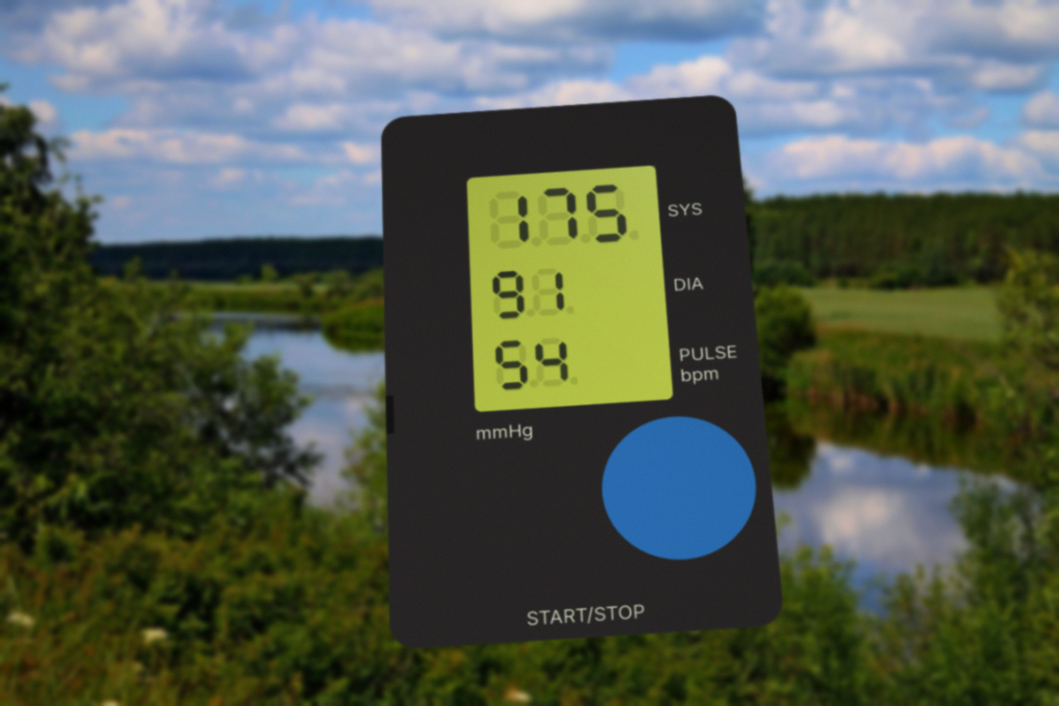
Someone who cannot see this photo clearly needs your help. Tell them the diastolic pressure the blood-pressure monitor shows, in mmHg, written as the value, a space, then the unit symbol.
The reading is 91 mmHg
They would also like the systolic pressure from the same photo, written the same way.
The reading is 175 mmHg
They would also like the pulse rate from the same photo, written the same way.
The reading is 54 bpm
